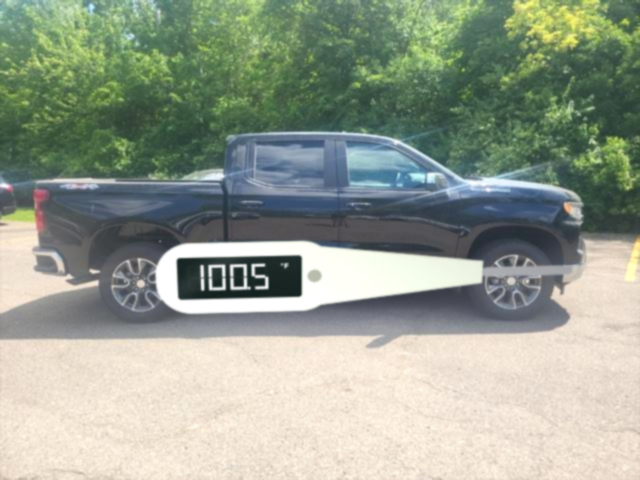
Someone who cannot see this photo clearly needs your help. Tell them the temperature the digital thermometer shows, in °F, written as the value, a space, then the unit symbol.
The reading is 100.5 °F
